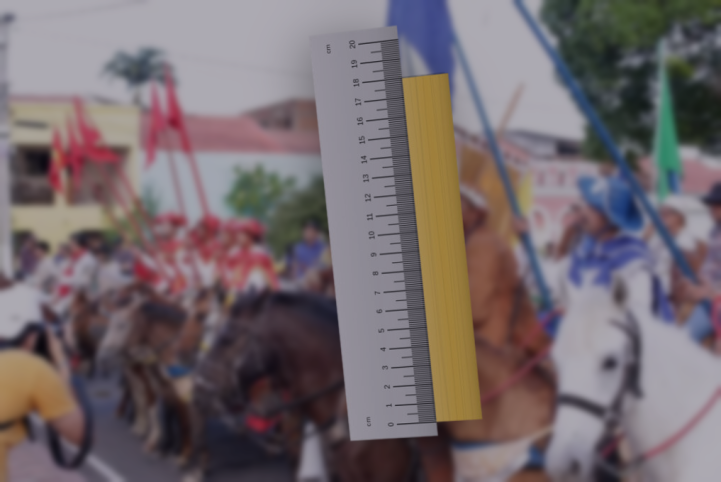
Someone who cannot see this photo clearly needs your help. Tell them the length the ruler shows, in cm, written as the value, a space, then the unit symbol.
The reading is 18 cm
